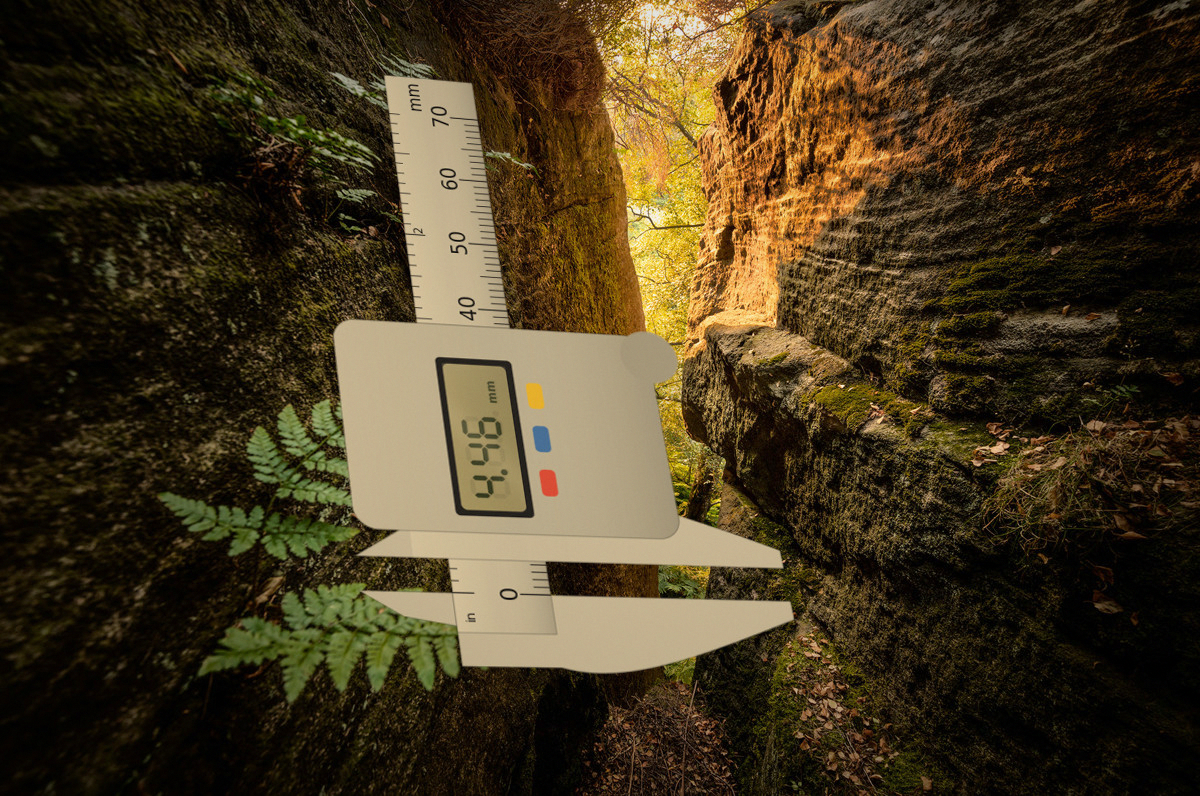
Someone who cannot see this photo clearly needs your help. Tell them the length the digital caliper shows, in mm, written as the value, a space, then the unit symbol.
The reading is 4.46 mm
